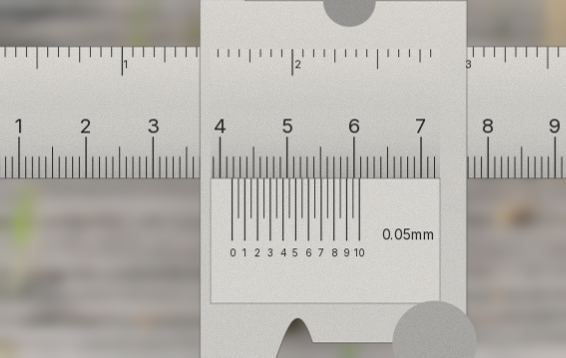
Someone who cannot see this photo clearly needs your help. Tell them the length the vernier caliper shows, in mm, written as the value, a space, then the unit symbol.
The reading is 41.8 mm
